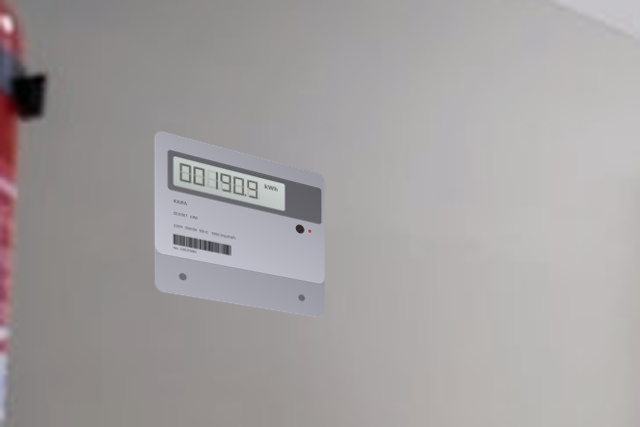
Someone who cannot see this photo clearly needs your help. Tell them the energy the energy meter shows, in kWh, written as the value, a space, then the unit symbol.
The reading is 190.9 kWh
